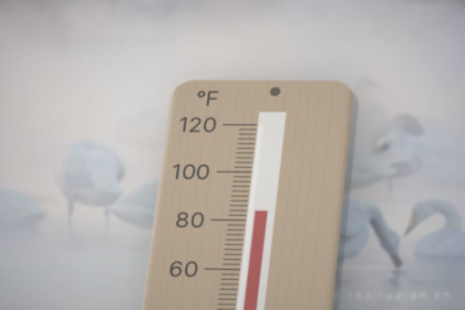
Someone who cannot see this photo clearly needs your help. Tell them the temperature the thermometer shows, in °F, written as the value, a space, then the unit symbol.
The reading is 84 °F
